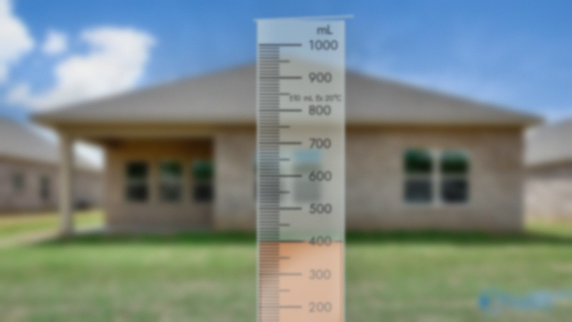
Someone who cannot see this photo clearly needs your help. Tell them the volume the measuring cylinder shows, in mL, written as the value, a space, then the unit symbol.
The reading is 400 mL
